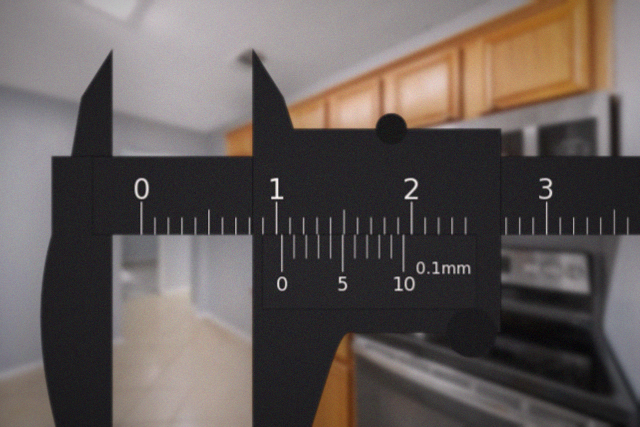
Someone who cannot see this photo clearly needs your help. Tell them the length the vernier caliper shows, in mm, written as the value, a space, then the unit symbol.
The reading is 10.4 mm
